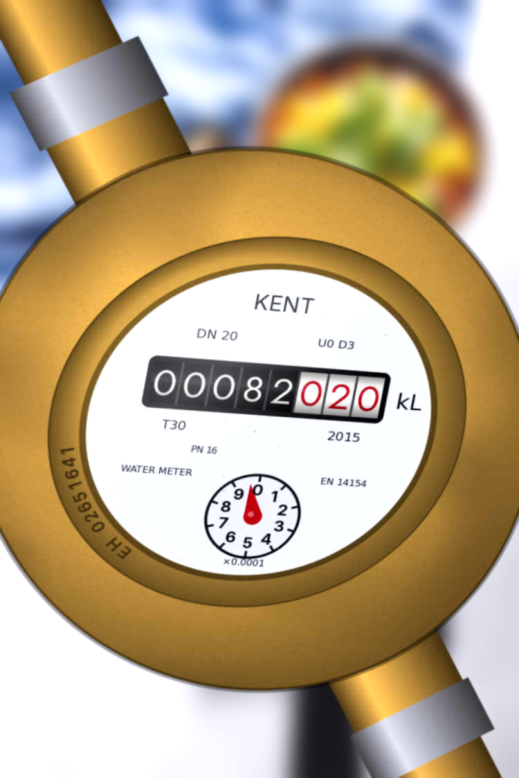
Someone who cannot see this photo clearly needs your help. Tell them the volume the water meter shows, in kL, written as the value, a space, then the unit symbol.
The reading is 82.0199 kL
